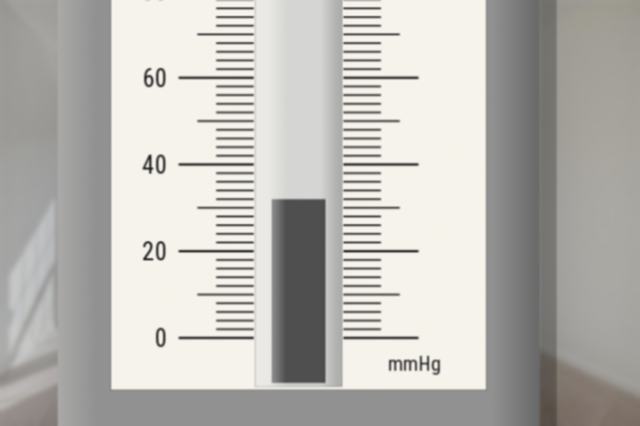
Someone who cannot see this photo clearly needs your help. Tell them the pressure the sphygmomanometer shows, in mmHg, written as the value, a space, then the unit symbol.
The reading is 32 mmHg
